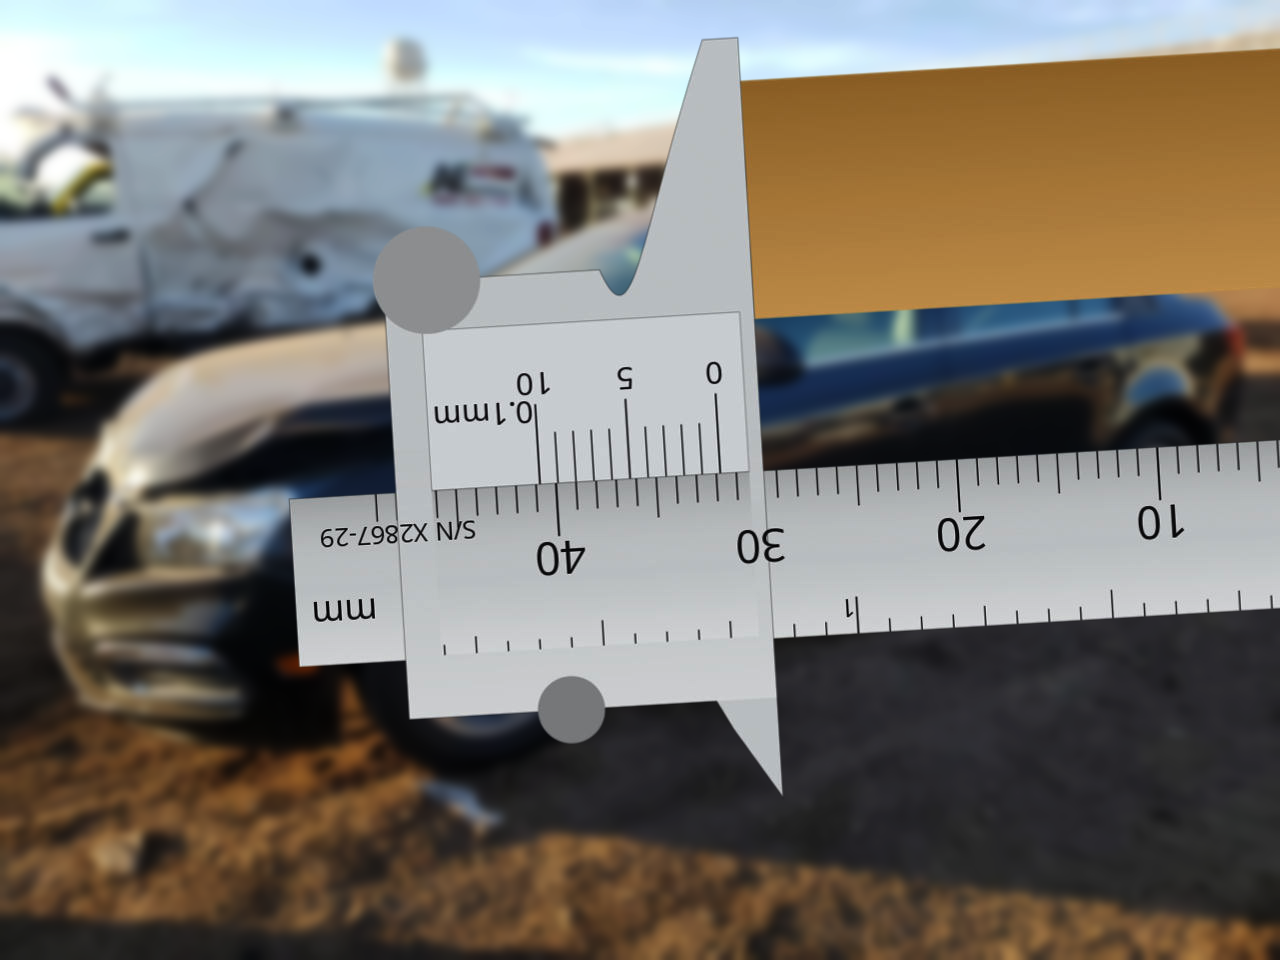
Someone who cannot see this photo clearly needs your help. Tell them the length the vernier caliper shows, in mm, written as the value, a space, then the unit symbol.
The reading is 31.8 mm
